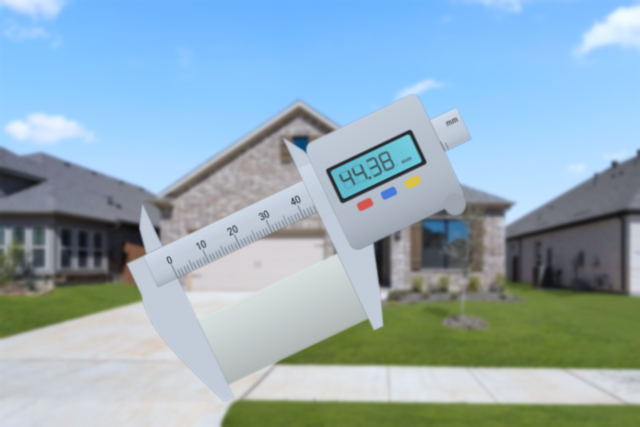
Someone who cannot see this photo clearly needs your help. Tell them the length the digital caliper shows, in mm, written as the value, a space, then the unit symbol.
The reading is 44.38 mm
